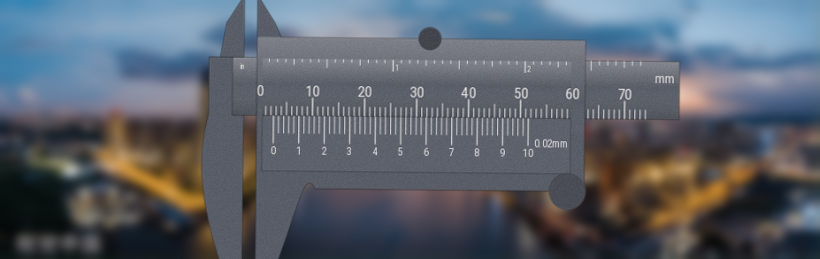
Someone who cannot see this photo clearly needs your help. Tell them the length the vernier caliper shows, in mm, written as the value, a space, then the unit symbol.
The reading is 2.5 mm
